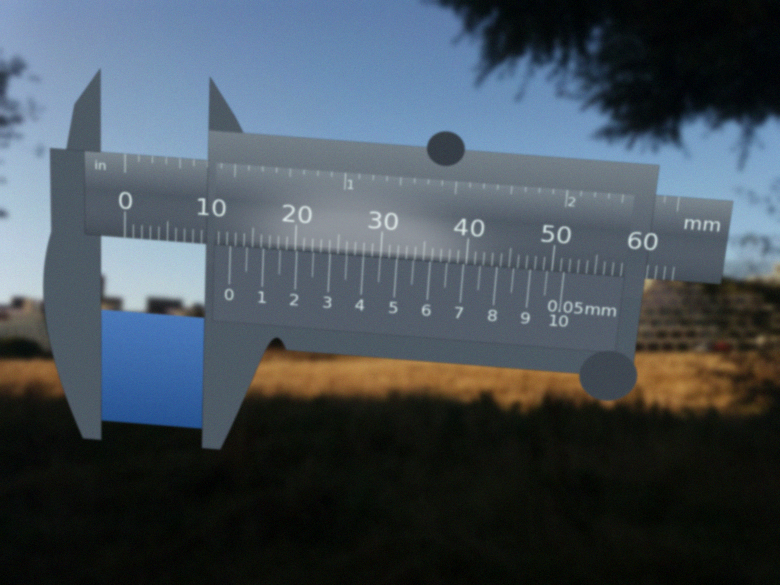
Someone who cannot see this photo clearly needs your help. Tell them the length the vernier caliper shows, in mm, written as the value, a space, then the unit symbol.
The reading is 12.4 mm
